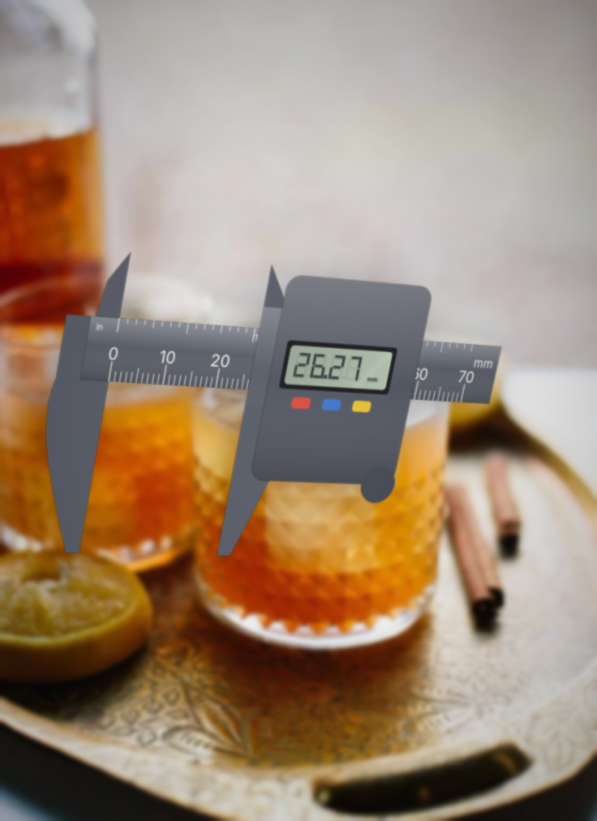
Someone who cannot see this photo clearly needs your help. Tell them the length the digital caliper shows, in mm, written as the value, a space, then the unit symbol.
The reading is 26.27 mm
